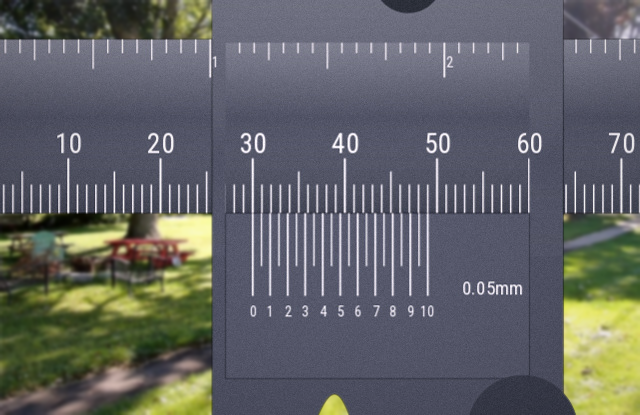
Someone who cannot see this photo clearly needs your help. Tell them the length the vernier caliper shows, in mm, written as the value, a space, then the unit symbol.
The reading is 30.0 mm
